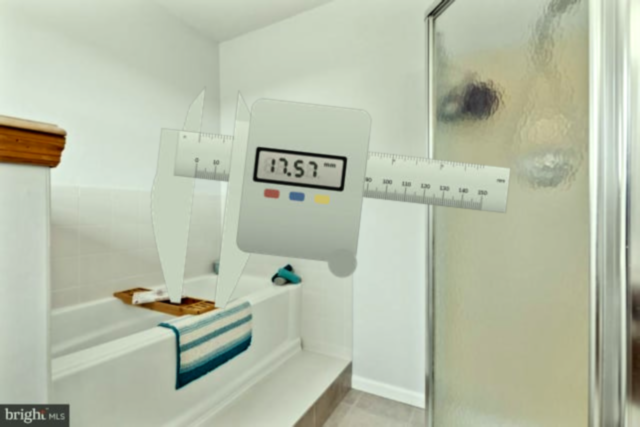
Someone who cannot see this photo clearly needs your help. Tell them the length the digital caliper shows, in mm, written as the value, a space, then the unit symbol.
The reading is 17.57 mm
